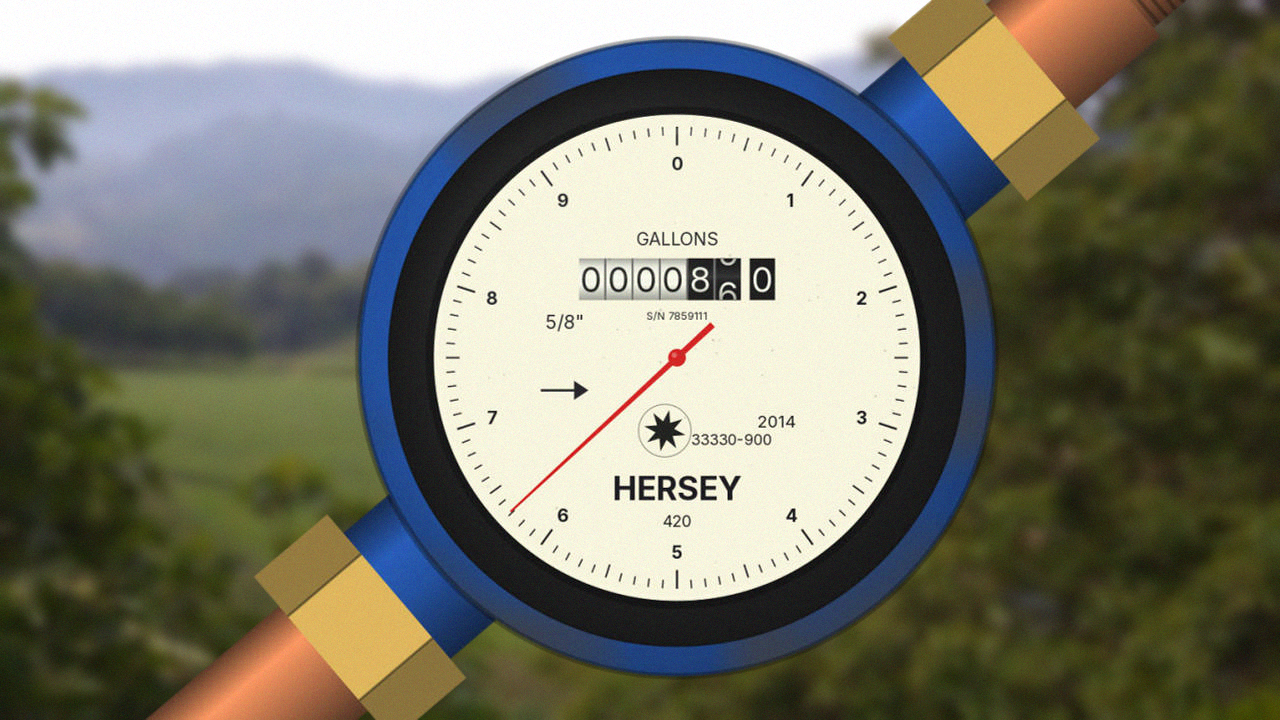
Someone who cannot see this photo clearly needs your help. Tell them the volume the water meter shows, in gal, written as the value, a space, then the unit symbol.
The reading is 856.3 gal
